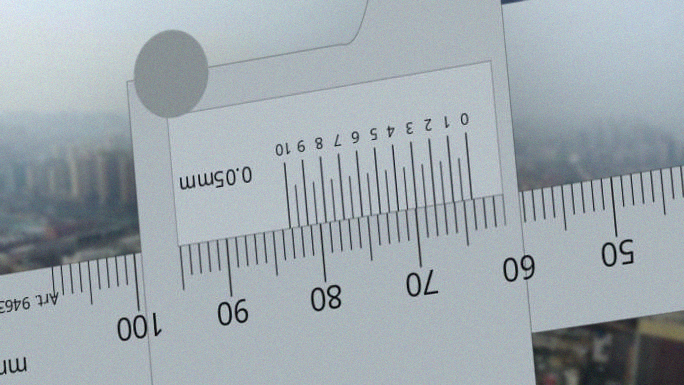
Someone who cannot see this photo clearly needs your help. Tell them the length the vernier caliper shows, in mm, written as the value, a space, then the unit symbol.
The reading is 64.2 mm
